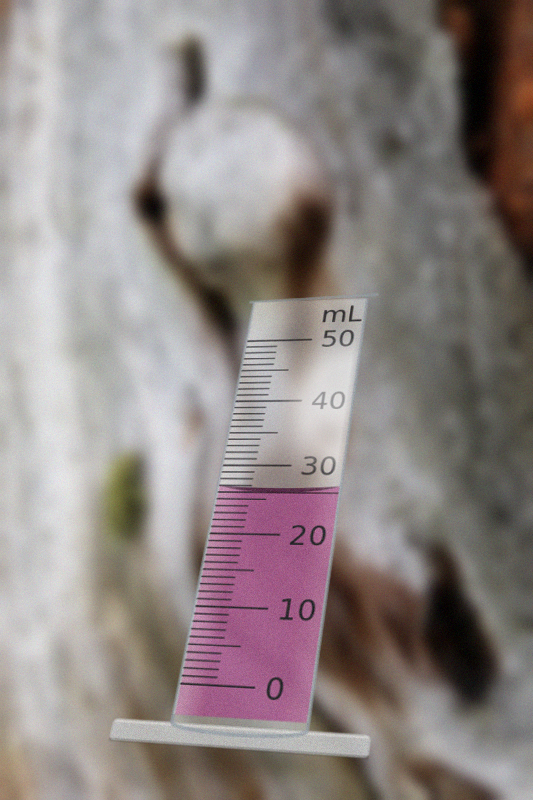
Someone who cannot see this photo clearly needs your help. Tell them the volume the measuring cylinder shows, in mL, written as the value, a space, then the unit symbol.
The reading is 26 mL
